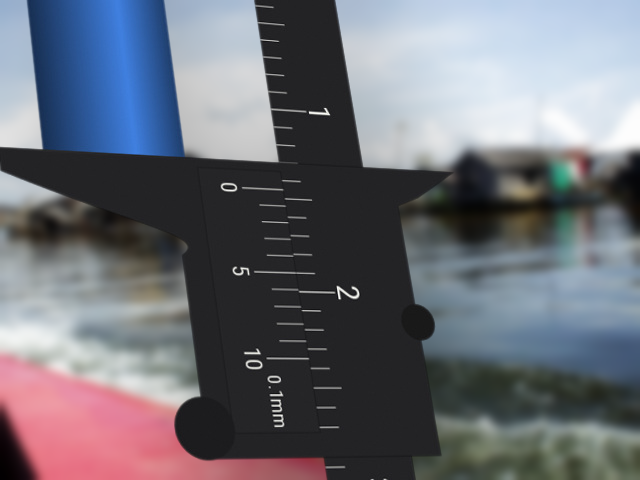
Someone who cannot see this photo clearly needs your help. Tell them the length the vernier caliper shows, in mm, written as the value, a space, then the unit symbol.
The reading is 14.5 mm
